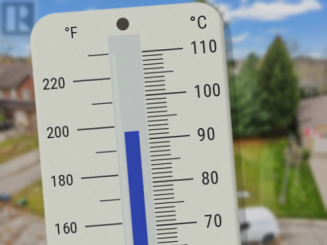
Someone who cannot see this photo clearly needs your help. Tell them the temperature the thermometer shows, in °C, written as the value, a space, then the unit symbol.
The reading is 92 °C
